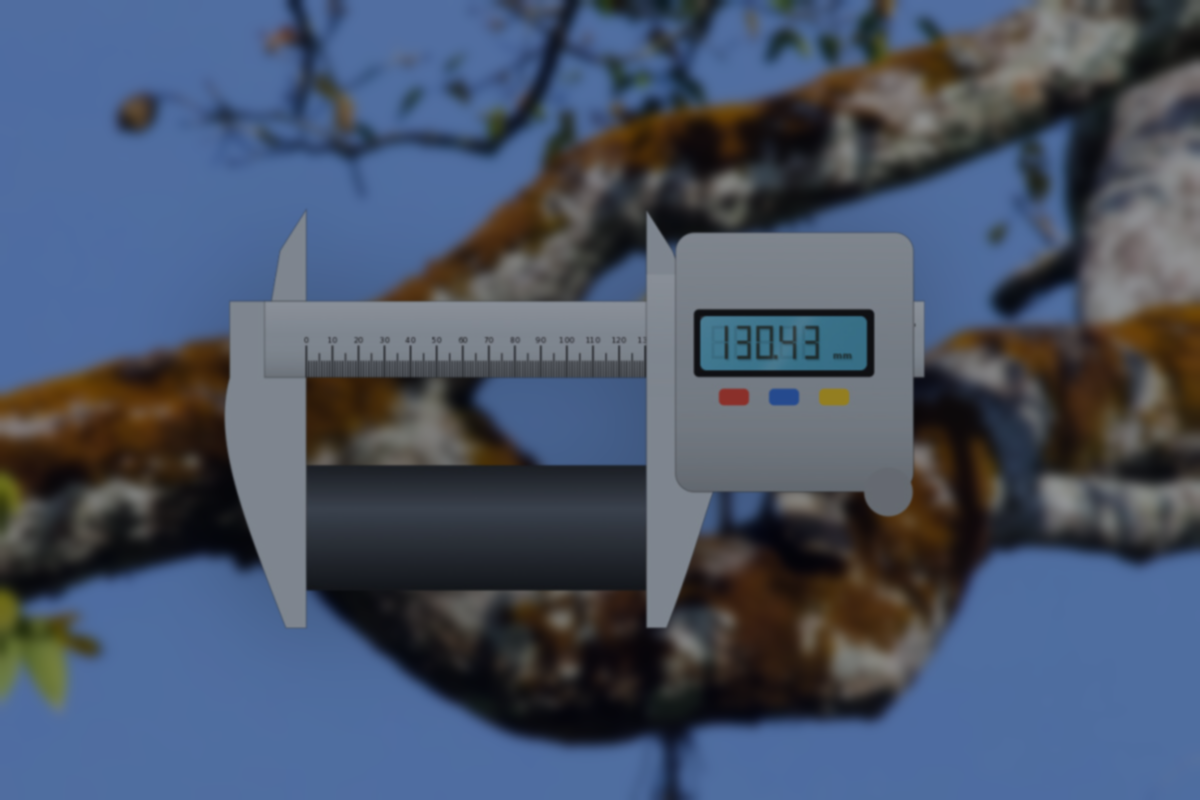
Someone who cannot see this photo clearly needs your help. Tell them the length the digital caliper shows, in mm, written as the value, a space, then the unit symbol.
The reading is 130.43 mm
